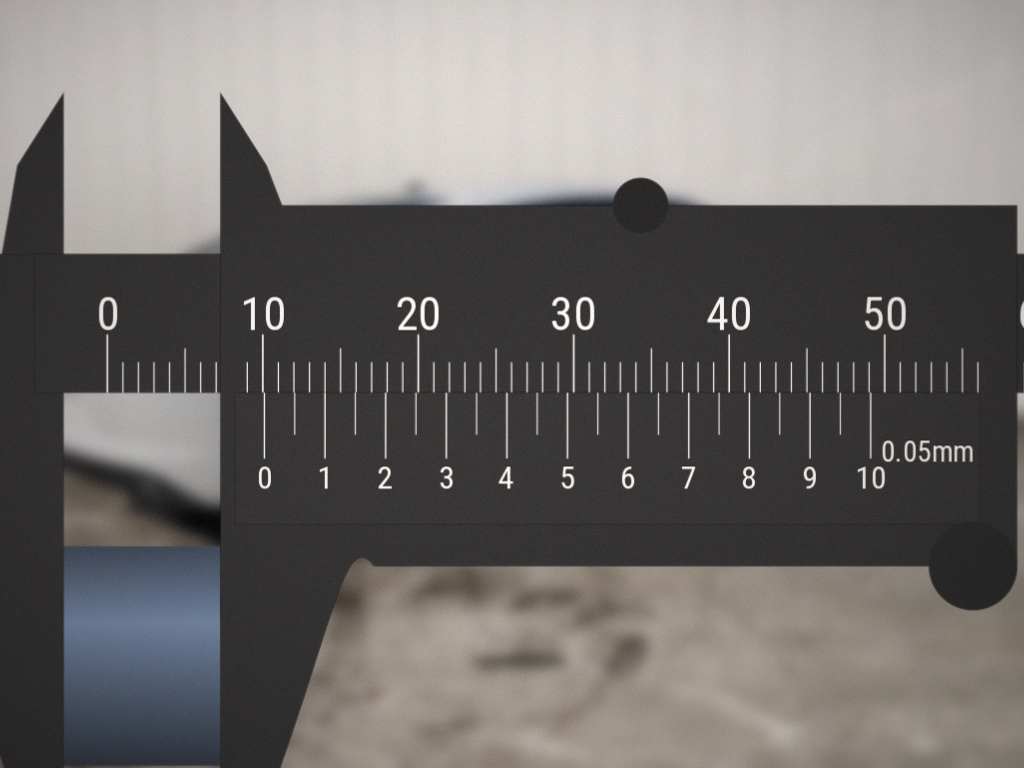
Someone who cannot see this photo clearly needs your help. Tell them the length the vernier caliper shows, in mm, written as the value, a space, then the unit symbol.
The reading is 10.1 mm
